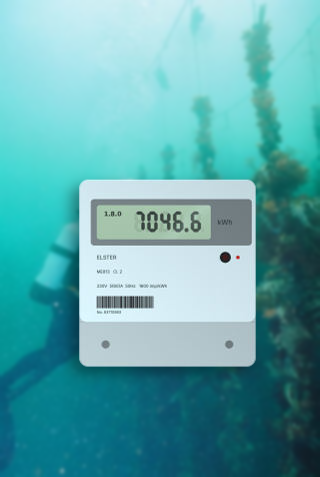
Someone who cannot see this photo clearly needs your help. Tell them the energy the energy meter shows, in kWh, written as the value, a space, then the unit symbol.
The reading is 7046.6 kWh
